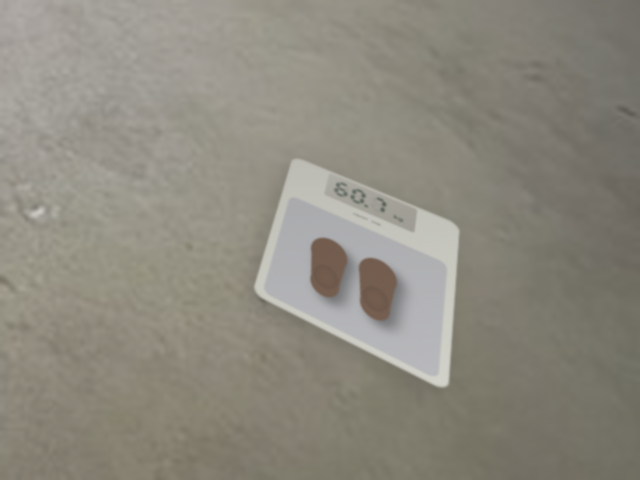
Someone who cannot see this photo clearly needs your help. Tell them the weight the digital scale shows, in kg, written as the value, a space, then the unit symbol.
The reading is 60.7 kg
